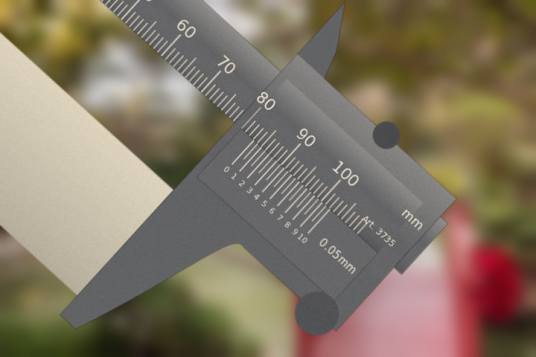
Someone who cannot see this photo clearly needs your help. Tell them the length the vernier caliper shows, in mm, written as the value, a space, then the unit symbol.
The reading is 83.2 mm
